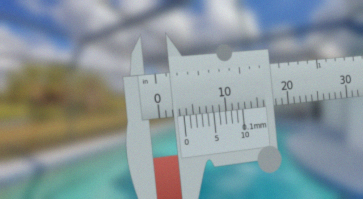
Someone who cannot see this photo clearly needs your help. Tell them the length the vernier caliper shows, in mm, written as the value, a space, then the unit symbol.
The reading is 3.6 mm
